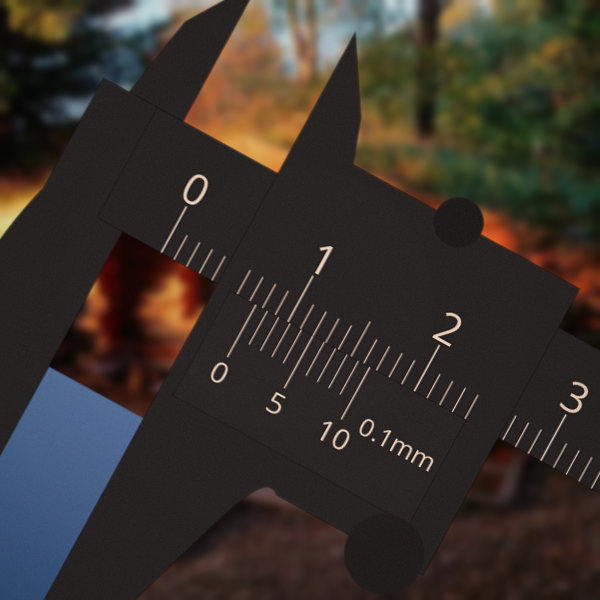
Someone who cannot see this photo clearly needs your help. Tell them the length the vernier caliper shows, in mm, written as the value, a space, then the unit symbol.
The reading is 7.5 mm
